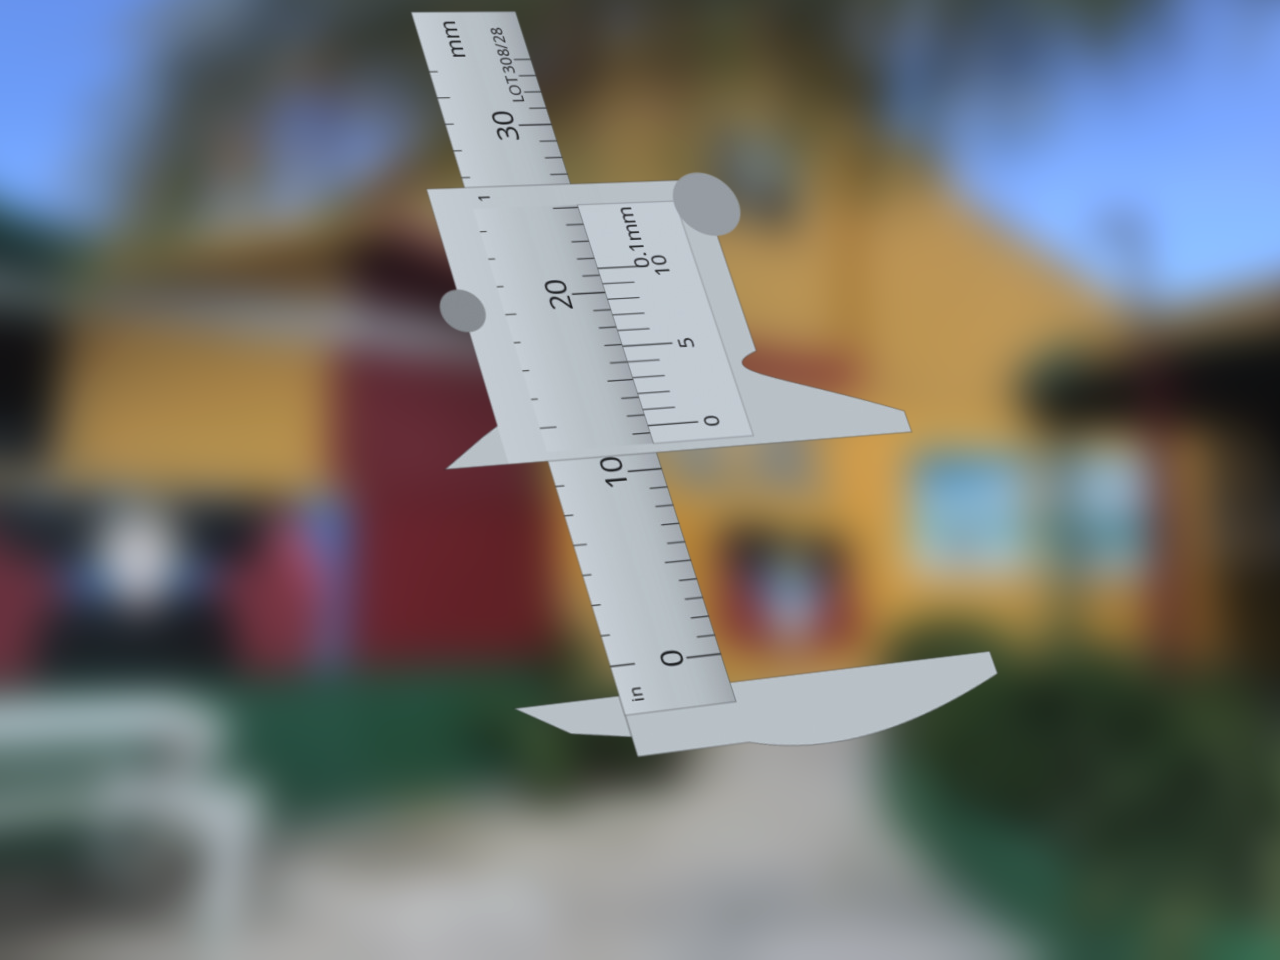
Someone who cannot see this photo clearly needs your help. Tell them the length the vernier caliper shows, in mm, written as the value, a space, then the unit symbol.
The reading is 12.4 mm
